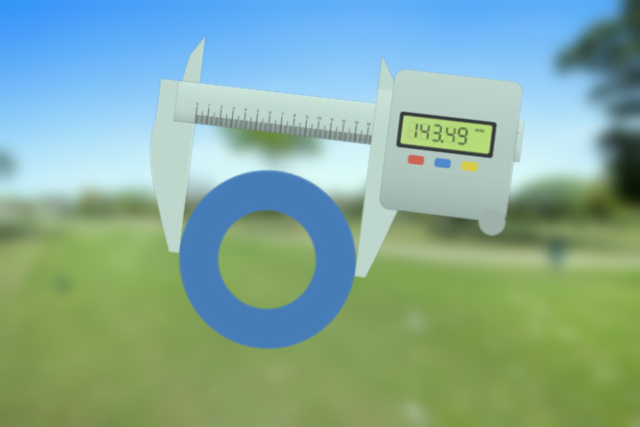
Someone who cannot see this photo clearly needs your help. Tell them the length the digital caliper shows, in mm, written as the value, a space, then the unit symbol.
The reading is 143.49 mm
